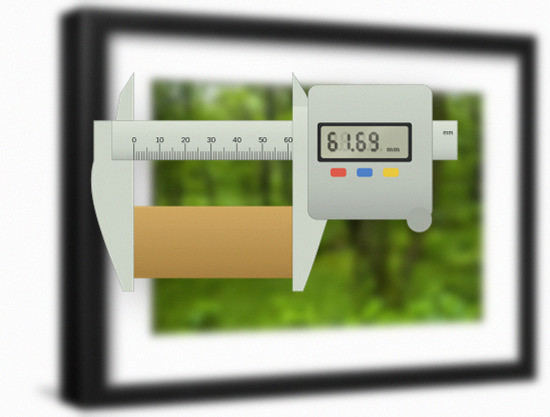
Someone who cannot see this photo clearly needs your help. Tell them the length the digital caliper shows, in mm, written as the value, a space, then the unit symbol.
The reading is 61.69 mm
